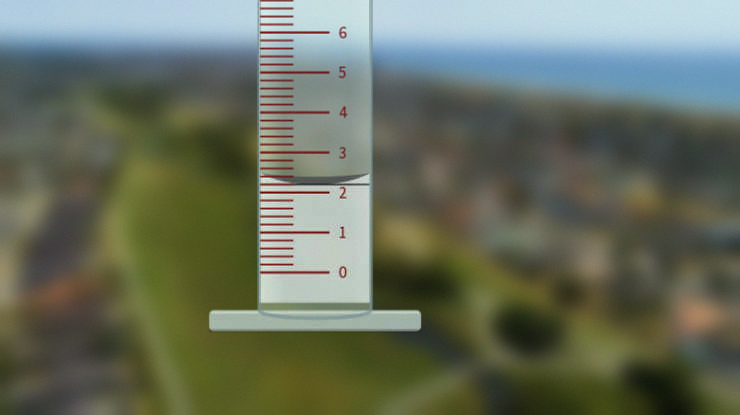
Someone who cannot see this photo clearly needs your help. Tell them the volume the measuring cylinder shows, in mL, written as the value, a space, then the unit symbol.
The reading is 2.2 mL
